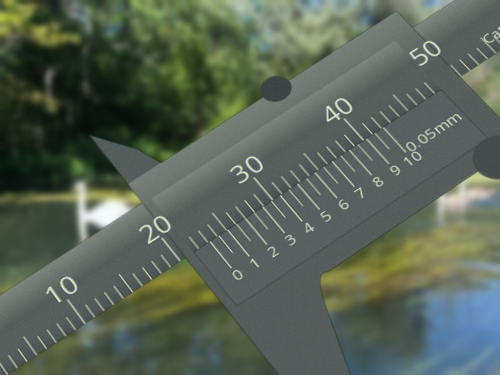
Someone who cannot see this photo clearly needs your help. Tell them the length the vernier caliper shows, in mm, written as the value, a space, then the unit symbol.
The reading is 23.2 mm
